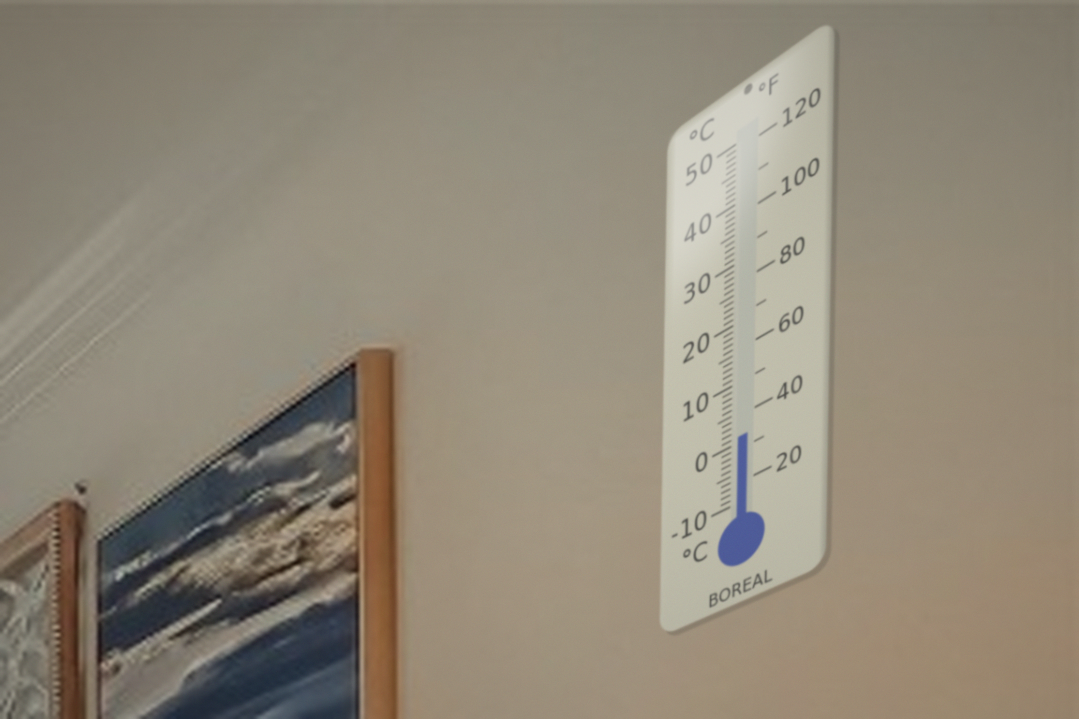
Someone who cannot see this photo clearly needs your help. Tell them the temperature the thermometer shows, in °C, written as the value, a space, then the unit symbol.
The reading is 1 °C
